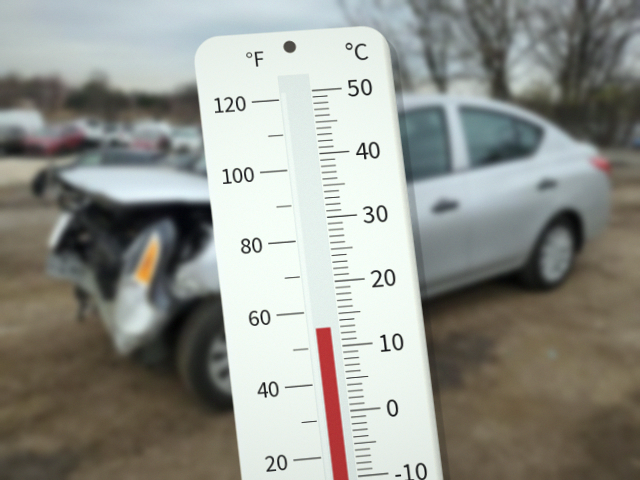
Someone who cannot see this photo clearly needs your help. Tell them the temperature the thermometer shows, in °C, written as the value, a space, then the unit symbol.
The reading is 13 °C
